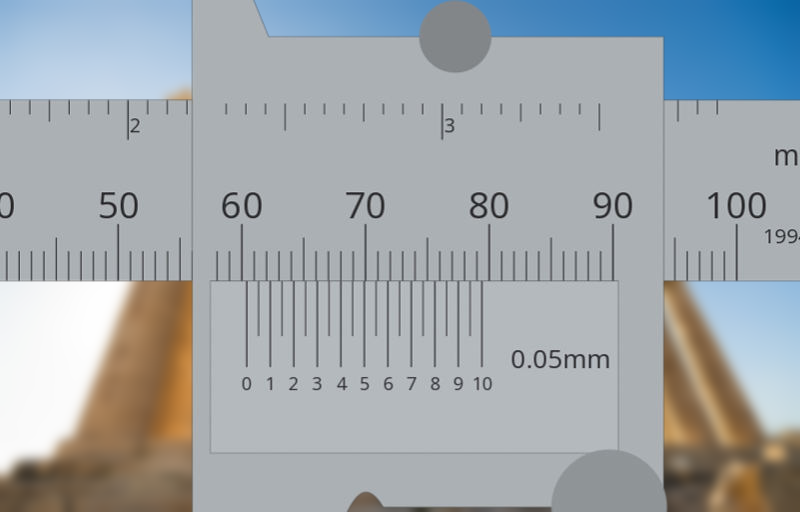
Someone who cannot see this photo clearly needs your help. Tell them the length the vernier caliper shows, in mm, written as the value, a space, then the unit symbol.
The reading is 60.4 mm
